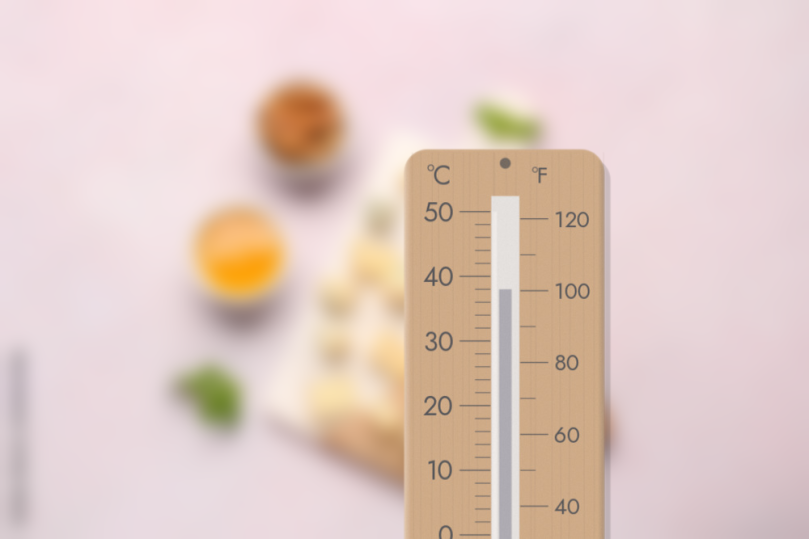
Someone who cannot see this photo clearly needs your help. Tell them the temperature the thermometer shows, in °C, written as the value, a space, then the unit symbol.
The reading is 38 °C
